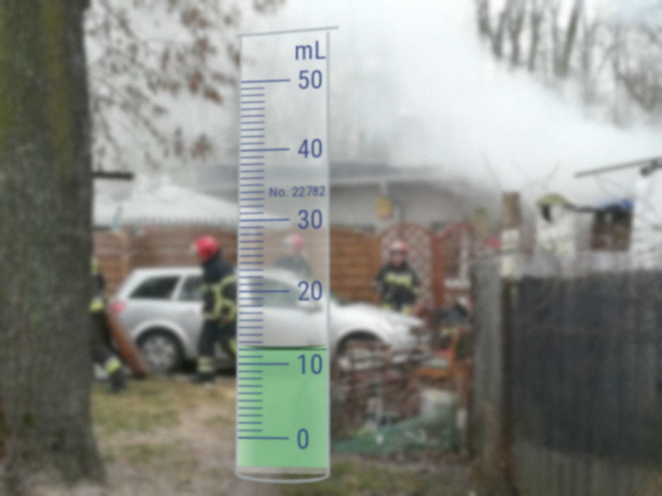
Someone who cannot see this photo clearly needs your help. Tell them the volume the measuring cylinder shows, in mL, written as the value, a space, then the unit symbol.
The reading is 12 mL
